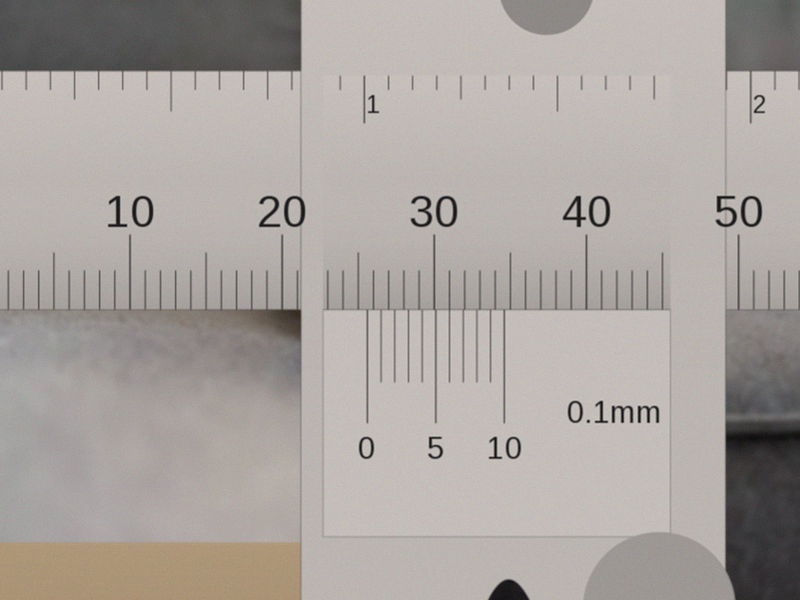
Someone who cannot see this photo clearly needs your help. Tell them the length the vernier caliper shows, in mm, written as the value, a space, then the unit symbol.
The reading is 25.6 mm
